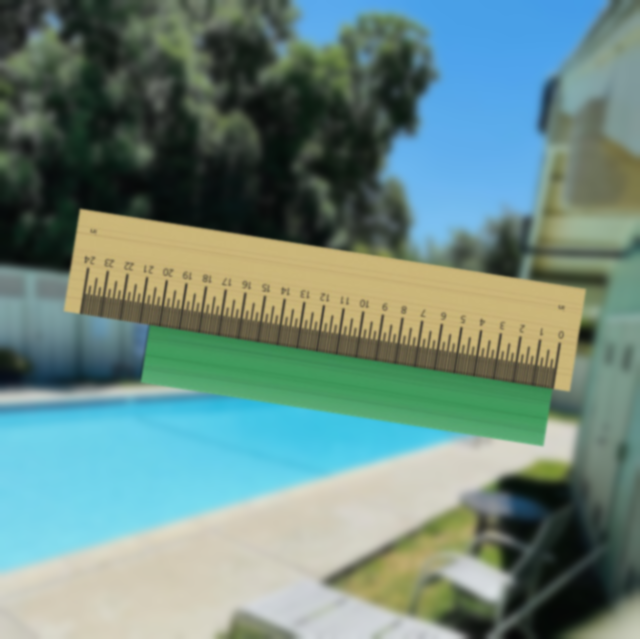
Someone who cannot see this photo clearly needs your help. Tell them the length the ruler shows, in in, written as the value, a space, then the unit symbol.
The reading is 20.5 in
